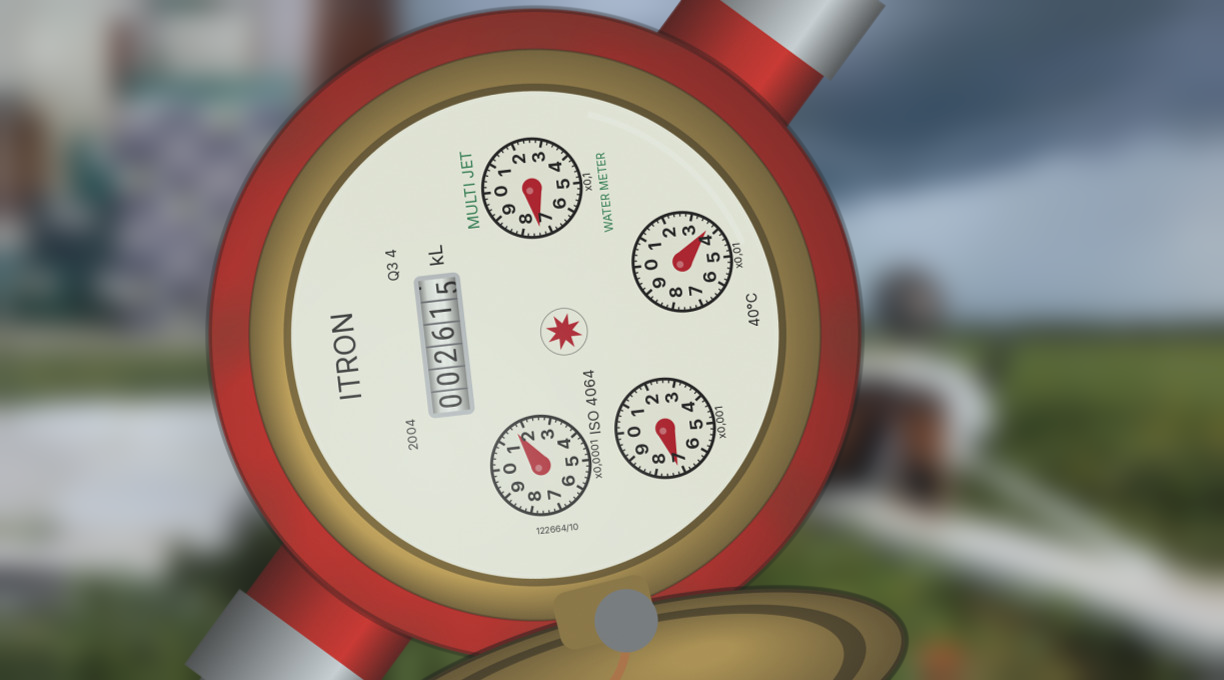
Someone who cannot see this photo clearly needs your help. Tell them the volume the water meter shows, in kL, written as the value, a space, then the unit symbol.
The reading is 2614.7371 kL
